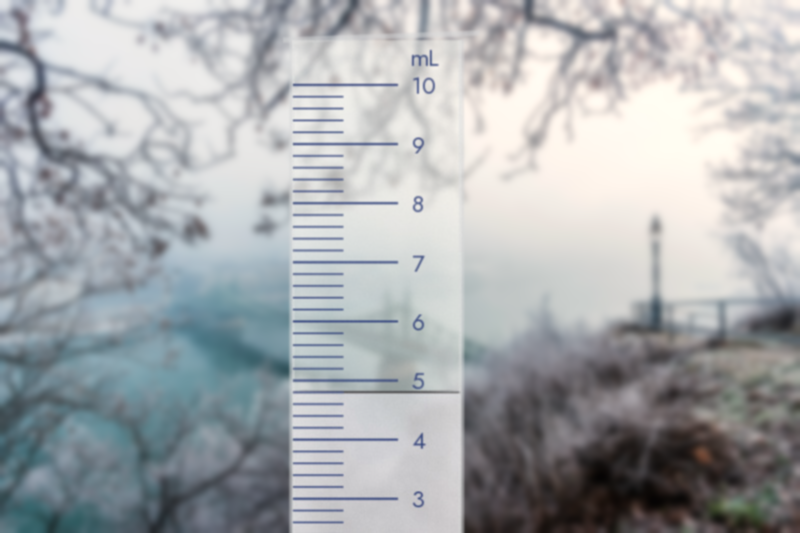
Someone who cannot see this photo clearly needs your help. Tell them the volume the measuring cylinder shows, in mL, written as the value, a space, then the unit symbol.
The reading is 4.8 mL
